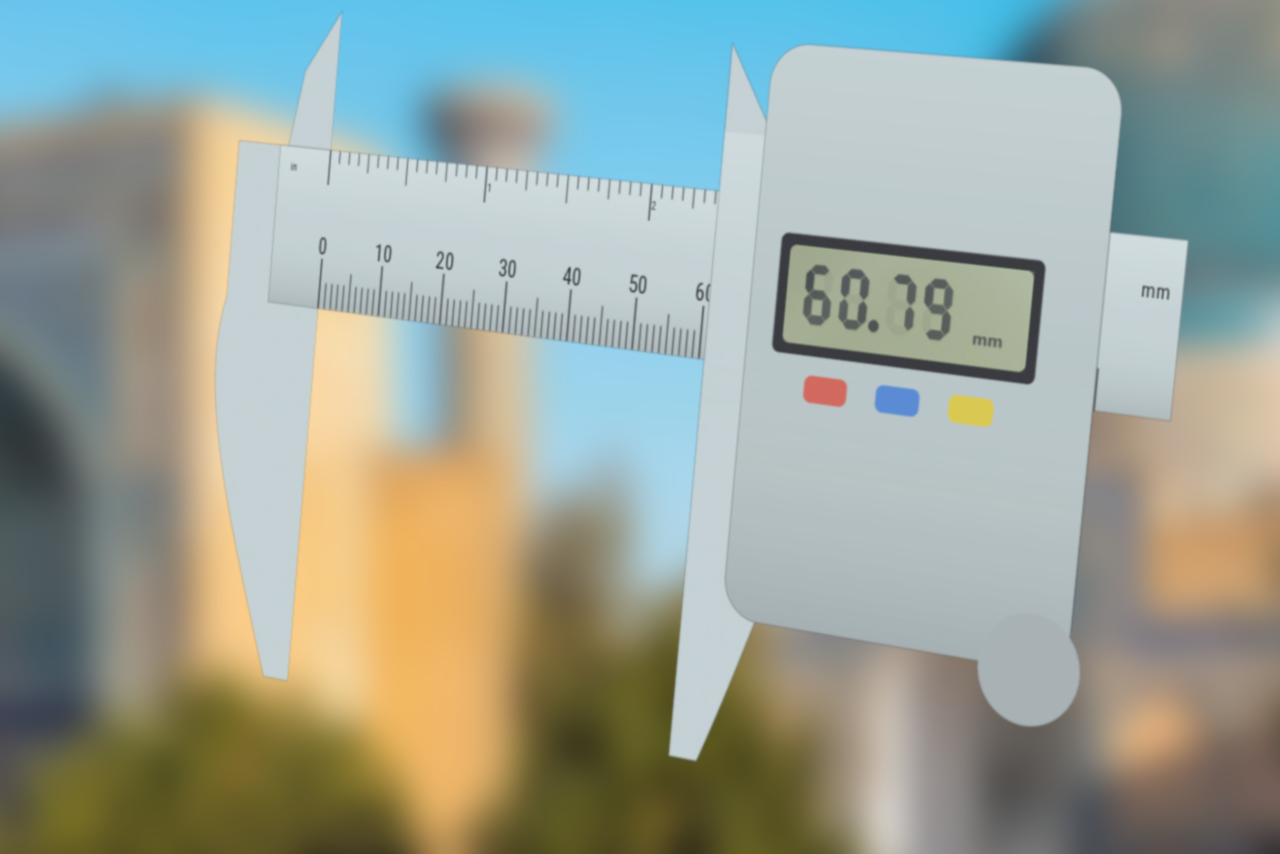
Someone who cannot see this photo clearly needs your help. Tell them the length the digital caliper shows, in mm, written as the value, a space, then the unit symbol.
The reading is 60.79 mm
